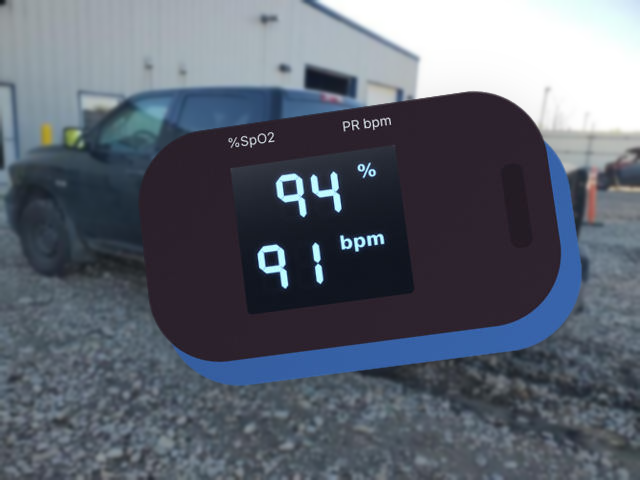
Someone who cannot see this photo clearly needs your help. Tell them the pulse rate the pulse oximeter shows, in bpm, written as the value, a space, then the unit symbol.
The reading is 91 bpm
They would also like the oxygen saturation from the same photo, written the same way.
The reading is 94 %
